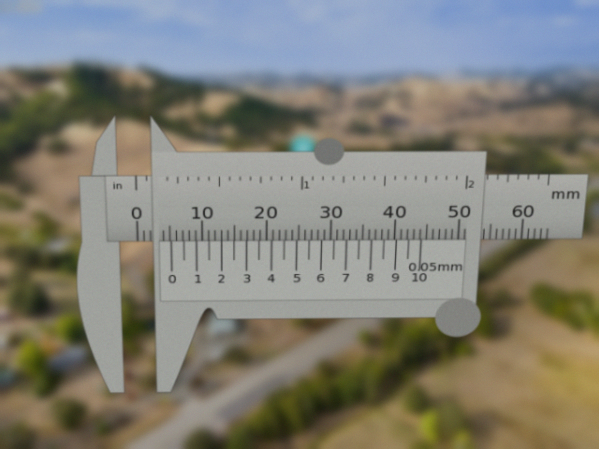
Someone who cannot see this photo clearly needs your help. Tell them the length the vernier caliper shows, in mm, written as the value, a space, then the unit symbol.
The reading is 5.2 mm
